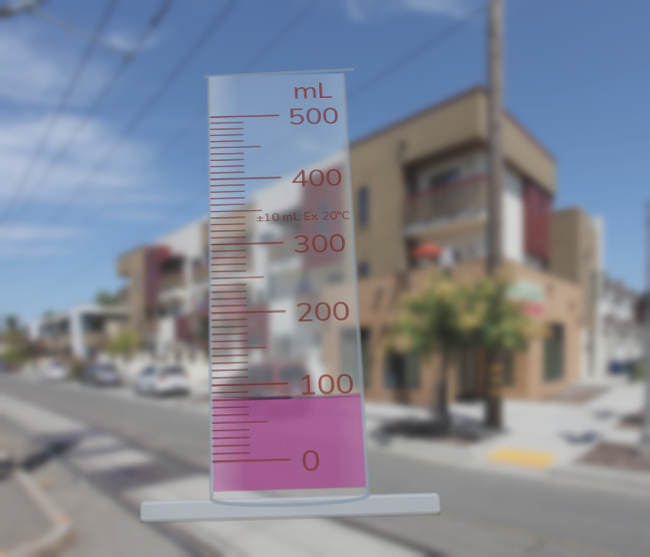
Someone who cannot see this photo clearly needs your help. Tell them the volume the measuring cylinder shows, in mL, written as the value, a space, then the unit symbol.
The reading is 80 mL
